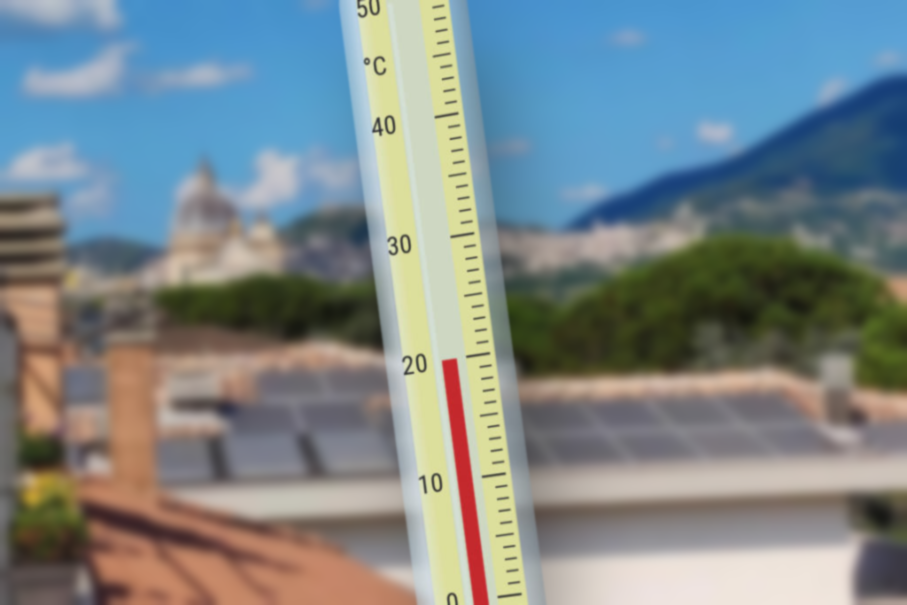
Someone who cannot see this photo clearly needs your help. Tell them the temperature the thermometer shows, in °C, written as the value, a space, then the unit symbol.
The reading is 20 °C
